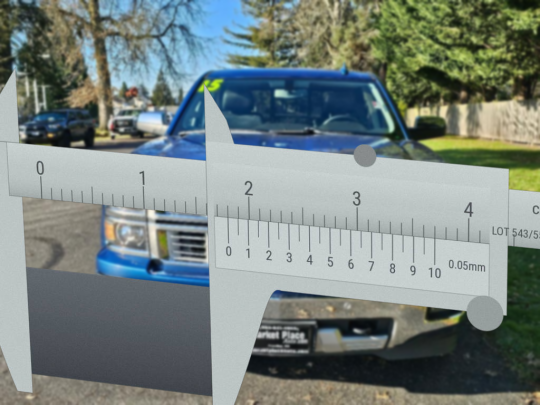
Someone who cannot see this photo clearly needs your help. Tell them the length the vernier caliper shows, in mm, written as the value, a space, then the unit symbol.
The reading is 18.0 mm
